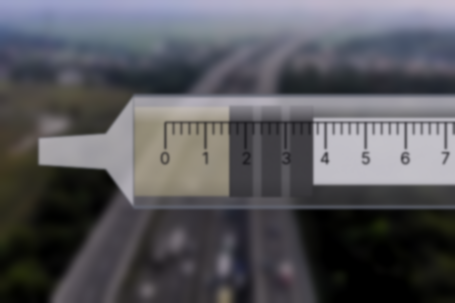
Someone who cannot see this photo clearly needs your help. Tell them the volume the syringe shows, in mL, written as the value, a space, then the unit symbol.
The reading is 1.6 mL
